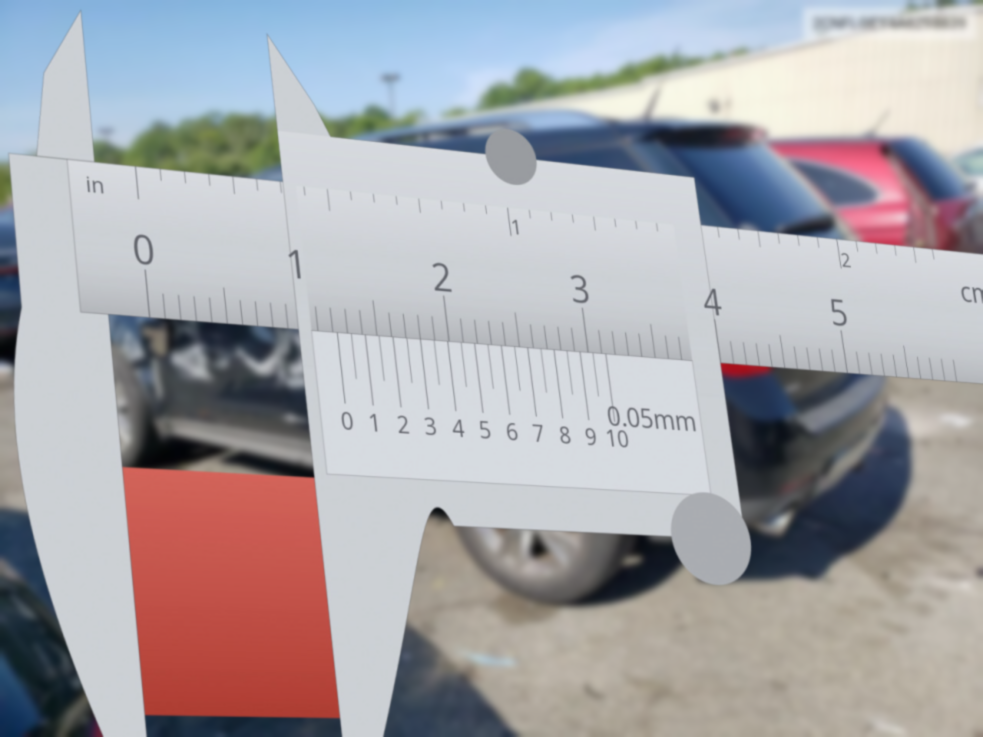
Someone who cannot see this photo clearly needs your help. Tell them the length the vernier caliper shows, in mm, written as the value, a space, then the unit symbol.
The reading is 12.3 mm
